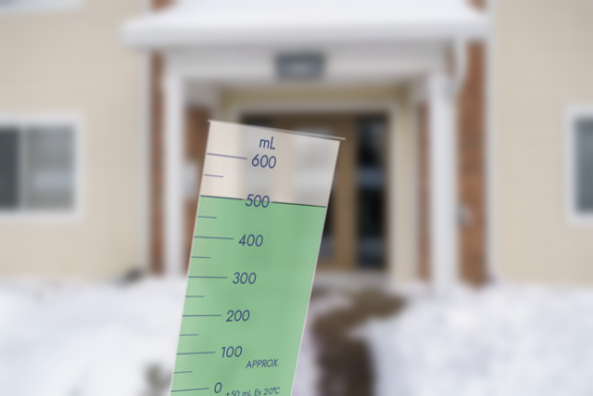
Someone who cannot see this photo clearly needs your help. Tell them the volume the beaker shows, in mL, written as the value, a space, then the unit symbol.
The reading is 500 mL
